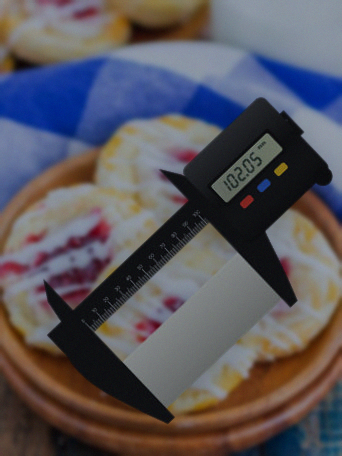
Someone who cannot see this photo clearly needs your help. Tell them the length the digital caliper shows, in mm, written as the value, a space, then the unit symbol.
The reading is 102.05 mm
